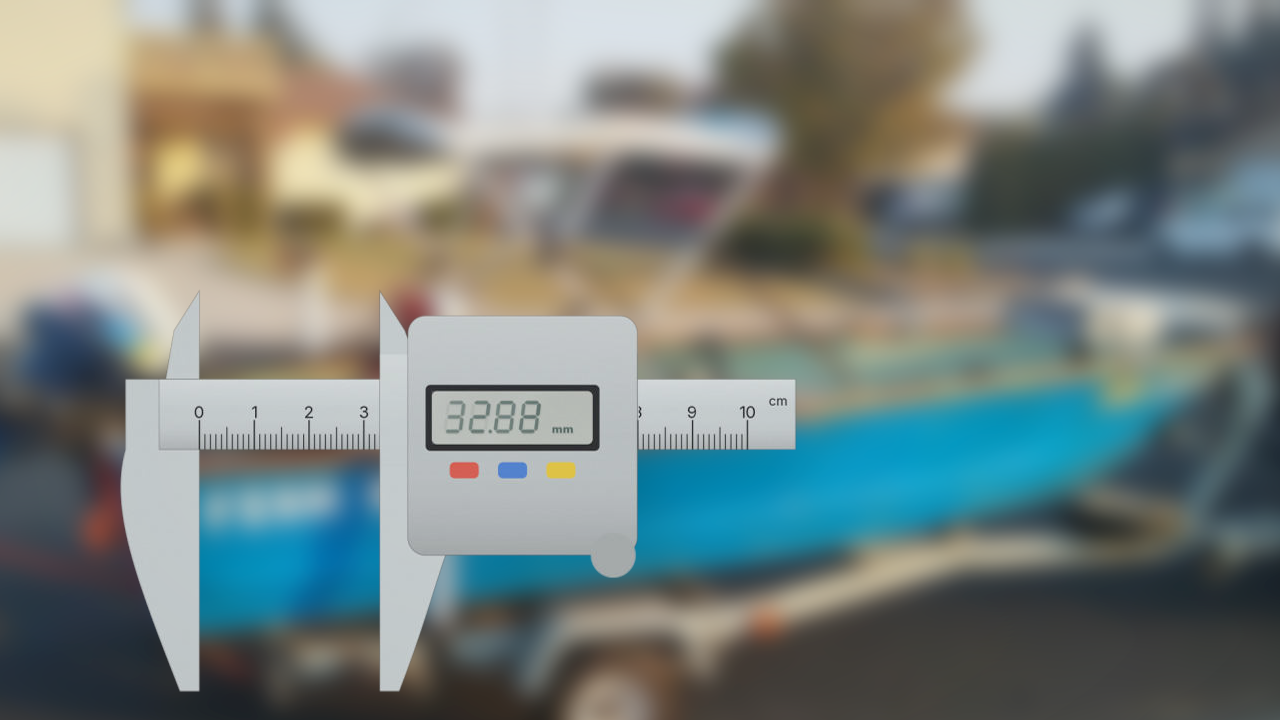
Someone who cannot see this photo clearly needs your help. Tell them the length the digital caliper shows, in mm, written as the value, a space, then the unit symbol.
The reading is 32.88 mm
